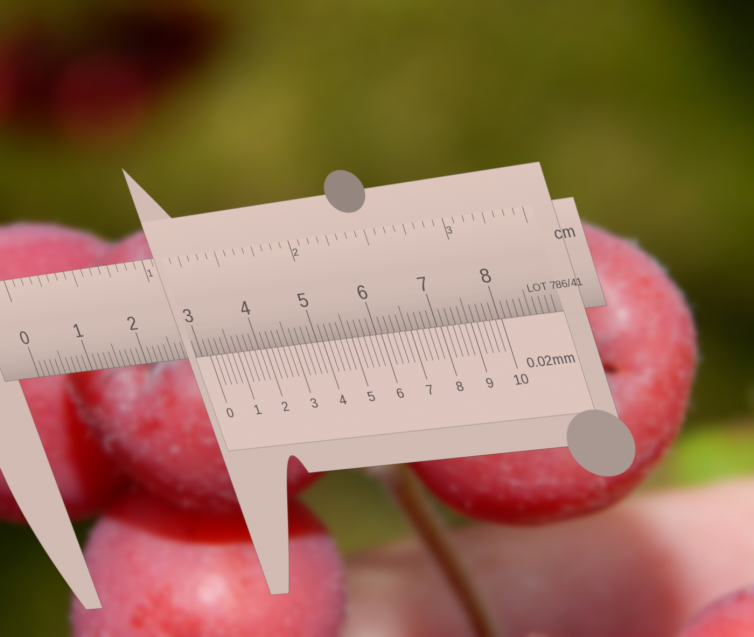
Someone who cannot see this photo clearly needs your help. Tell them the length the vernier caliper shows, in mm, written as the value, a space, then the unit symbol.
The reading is 31.4 mm
